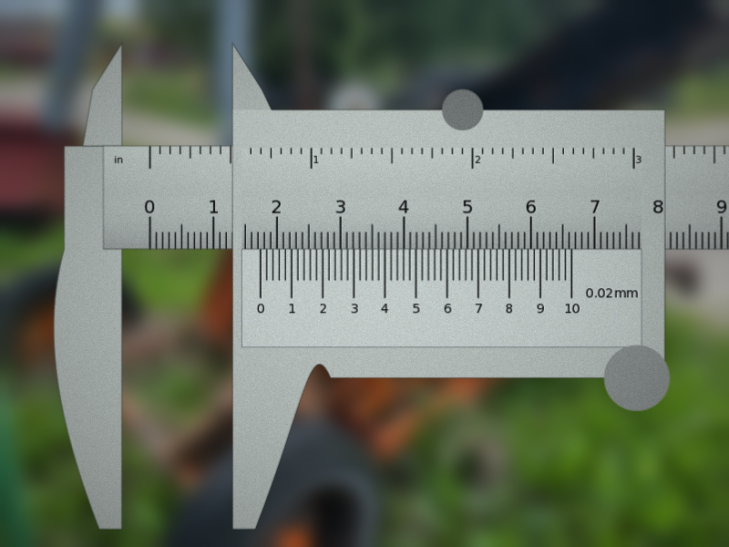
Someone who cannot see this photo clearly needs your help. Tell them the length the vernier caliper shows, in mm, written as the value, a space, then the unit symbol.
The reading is 17.4 mm
